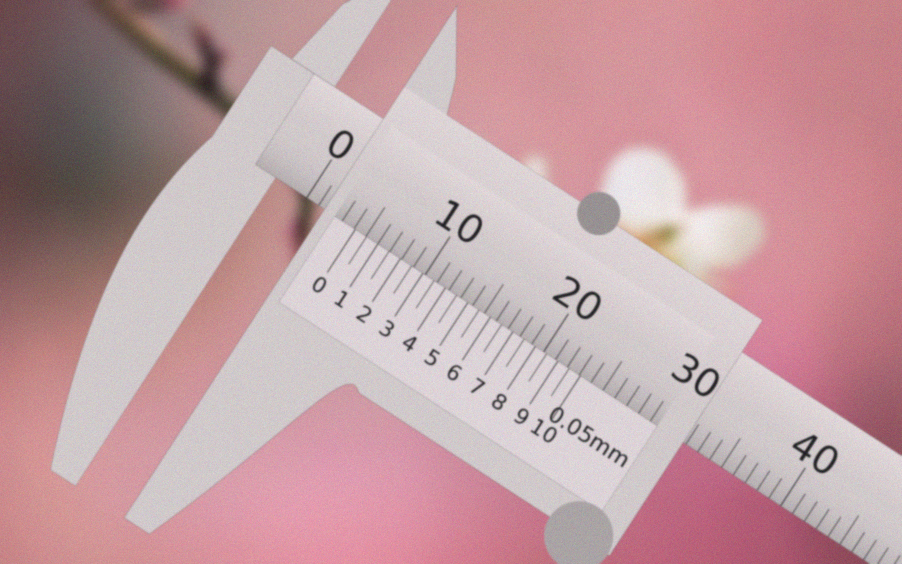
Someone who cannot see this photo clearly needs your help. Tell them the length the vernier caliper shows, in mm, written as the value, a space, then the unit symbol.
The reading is 4.1 mm
